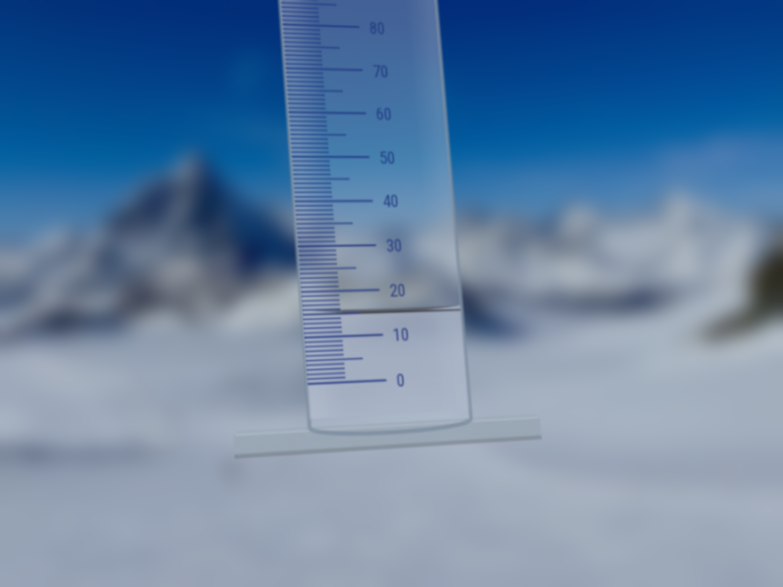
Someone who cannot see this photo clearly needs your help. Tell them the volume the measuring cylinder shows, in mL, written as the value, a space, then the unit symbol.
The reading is 15 mL
